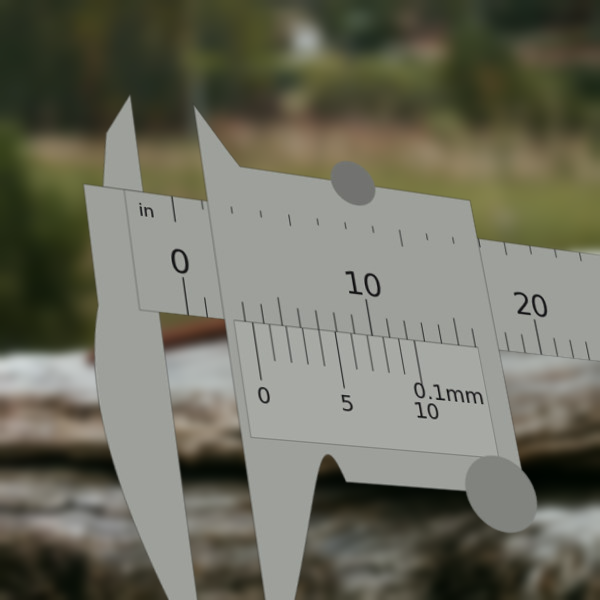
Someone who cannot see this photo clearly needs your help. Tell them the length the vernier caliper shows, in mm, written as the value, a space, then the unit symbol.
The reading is 3.4 mm
